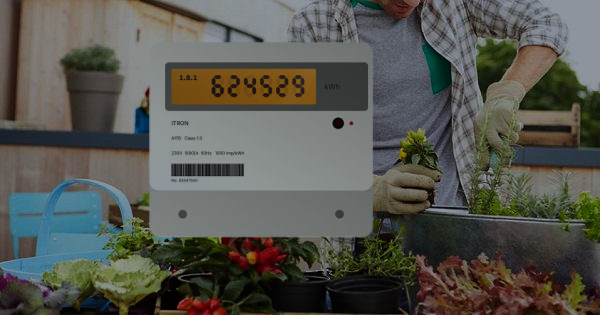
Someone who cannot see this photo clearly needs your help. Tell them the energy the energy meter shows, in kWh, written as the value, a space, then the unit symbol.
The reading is 624529 kWh
